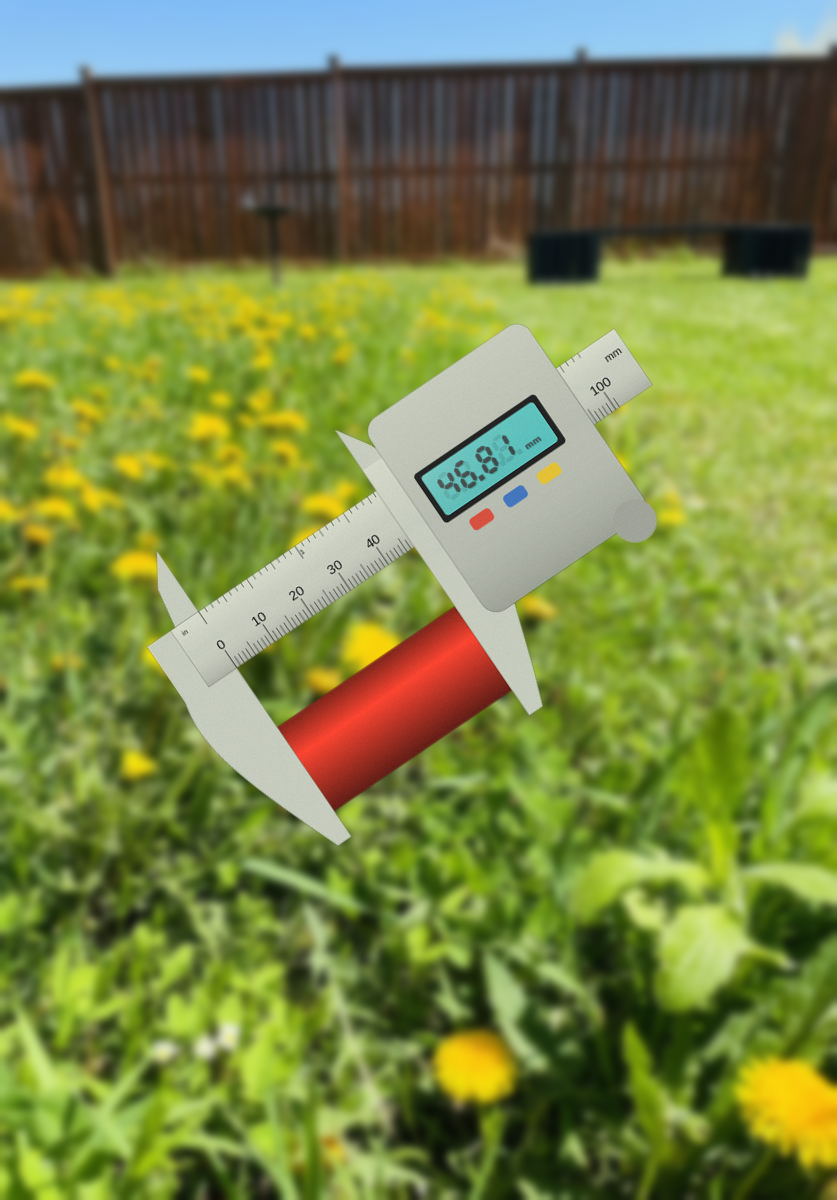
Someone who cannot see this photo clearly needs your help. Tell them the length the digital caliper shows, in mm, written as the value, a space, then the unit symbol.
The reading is 46.81 mm
